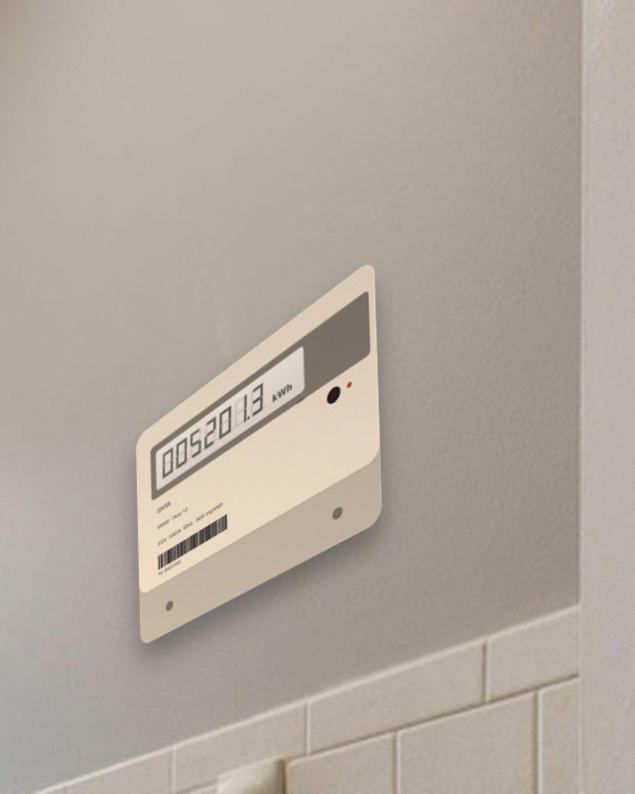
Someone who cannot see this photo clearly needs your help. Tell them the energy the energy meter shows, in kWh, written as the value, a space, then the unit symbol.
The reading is 5201.3 kWh
